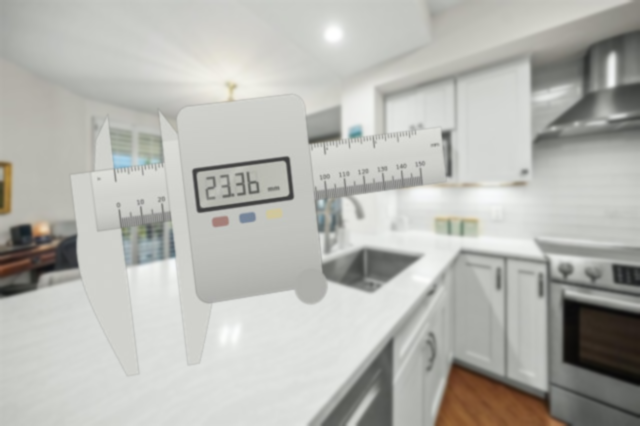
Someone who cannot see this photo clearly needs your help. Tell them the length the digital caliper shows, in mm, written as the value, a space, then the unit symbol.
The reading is 23.36 mm
